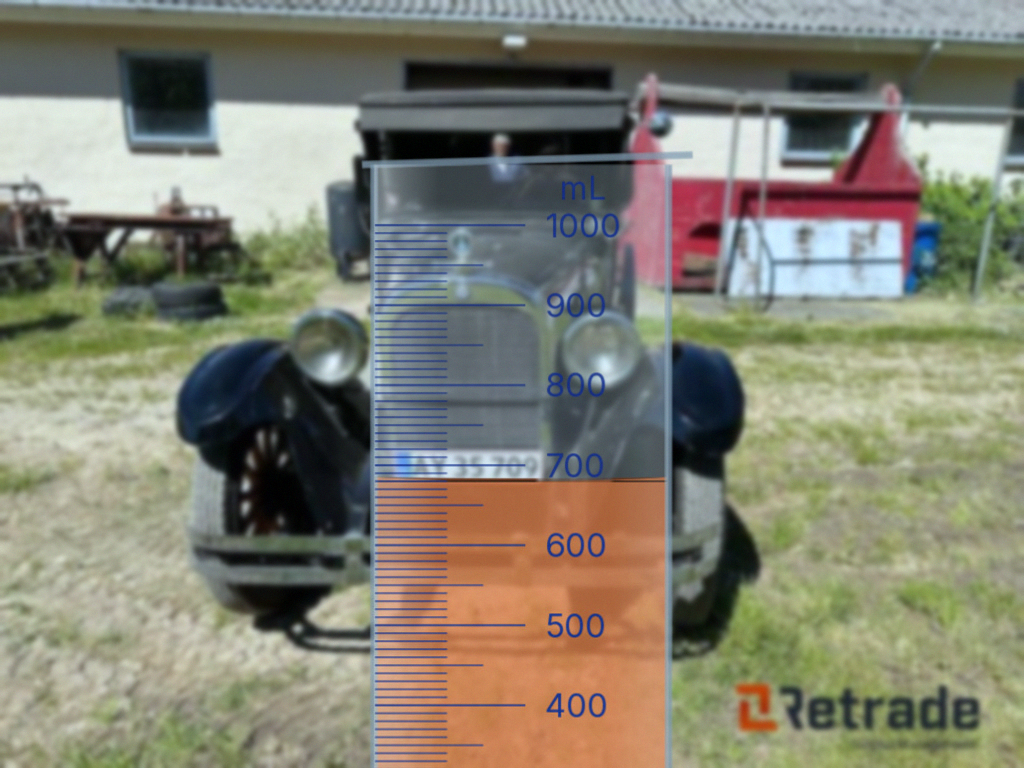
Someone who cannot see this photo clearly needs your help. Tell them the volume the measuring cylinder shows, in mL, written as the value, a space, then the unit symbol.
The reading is 680 mL
